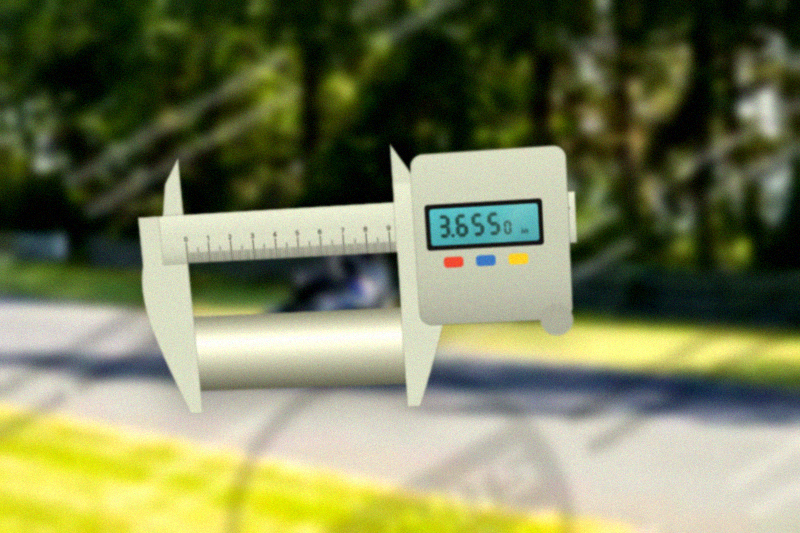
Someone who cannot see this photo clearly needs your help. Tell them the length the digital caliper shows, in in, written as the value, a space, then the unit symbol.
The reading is 3.6550 in
